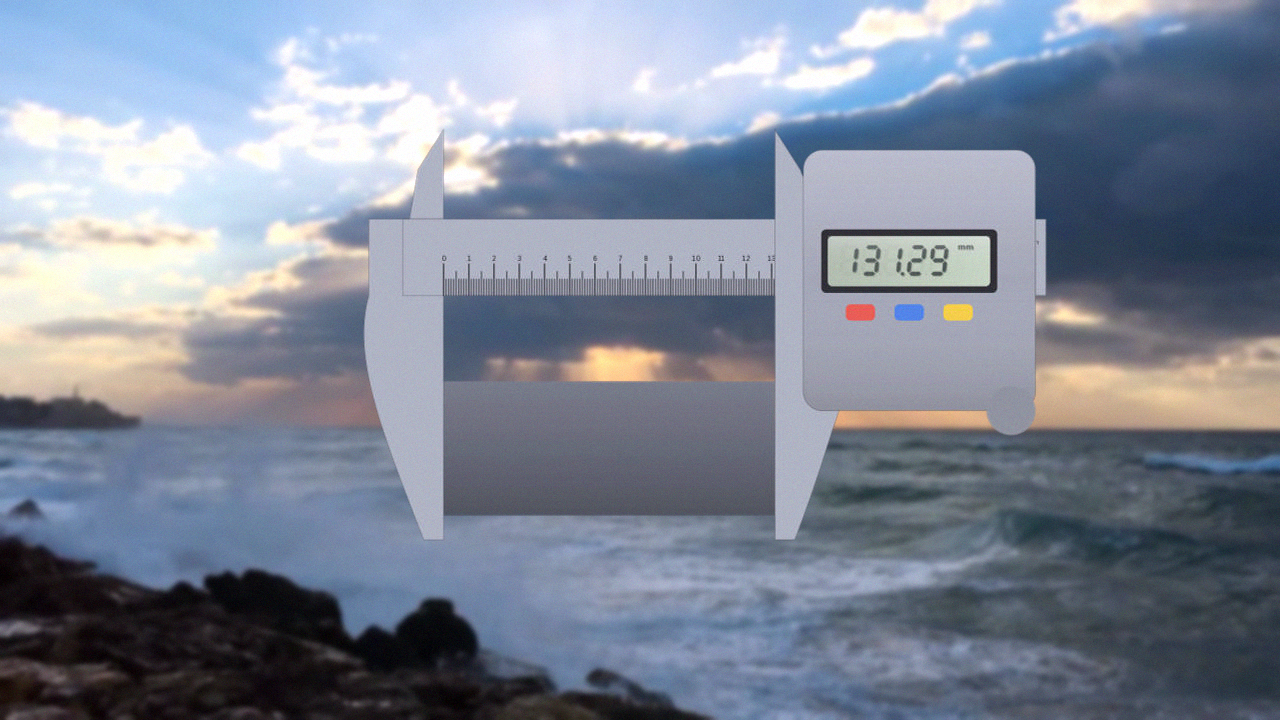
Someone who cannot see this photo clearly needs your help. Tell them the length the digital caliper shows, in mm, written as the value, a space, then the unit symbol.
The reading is 131.29 mm
